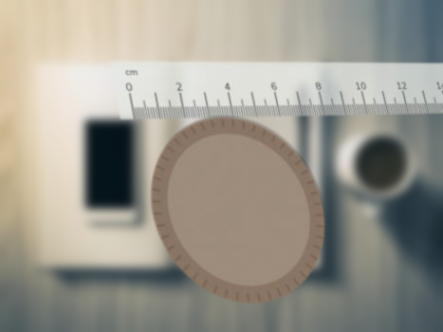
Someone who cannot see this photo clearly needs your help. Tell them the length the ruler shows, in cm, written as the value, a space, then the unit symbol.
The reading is 7 cm
